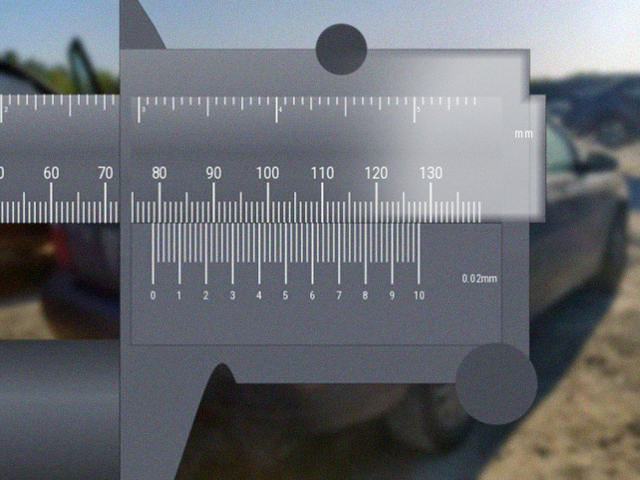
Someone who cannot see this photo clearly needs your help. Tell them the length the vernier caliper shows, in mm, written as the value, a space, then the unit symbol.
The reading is 78.8 mm
